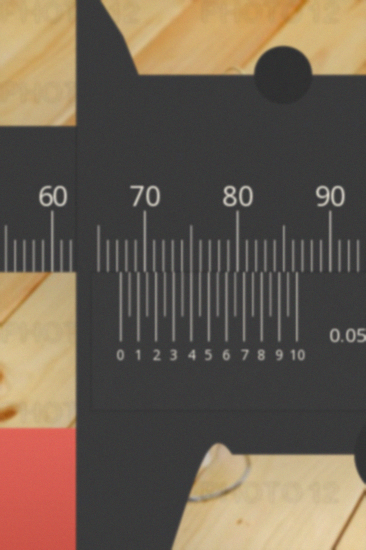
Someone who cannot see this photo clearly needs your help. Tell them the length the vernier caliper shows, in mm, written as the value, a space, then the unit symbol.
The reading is 67.4 mm
